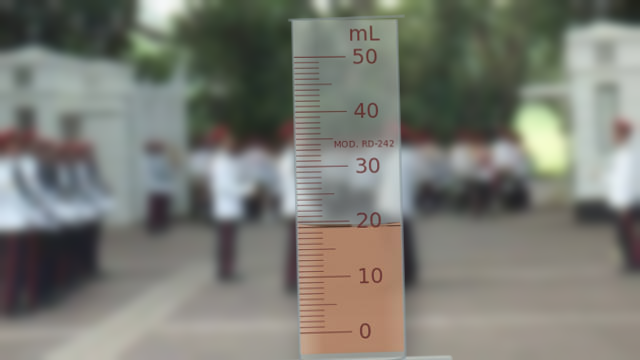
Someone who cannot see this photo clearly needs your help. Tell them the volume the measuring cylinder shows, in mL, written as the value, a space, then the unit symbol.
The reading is 19 mL
